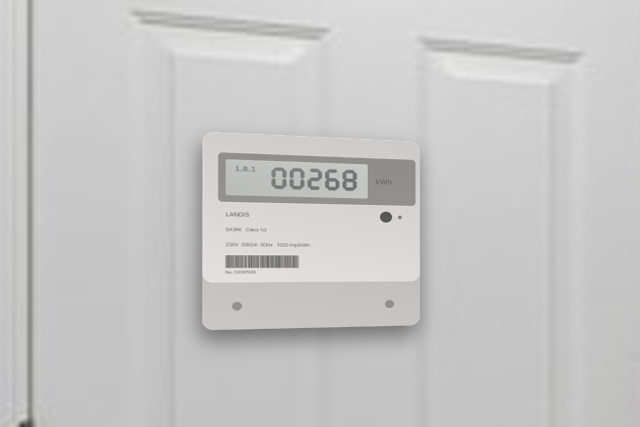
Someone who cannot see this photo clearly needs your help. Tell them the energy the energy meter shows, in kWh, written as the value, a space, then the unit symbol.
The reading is 268 kWh
